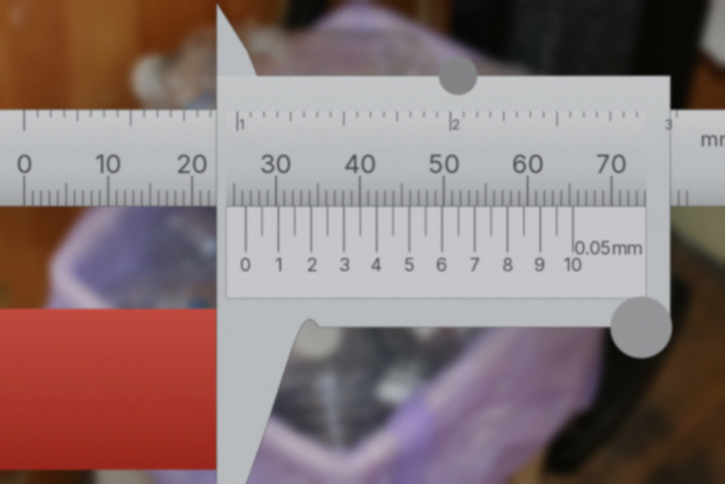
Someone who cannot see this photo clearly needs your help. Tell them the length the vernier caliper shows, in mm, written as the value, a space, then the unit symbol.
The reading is 26.4 mm
